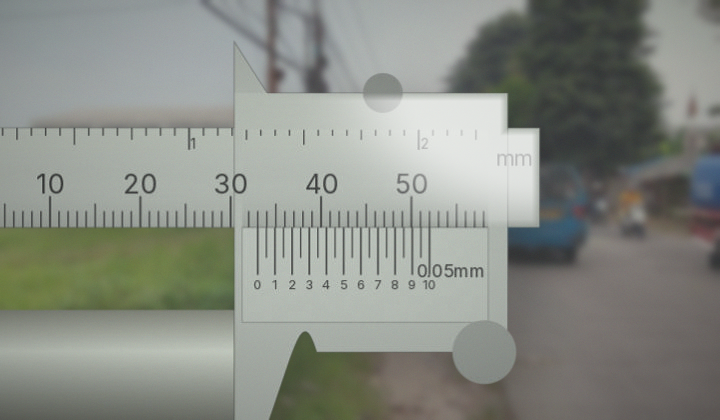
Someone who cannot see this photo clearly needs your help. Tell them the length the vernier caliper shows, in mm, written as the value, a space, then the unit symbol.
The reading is 33.0 mm
